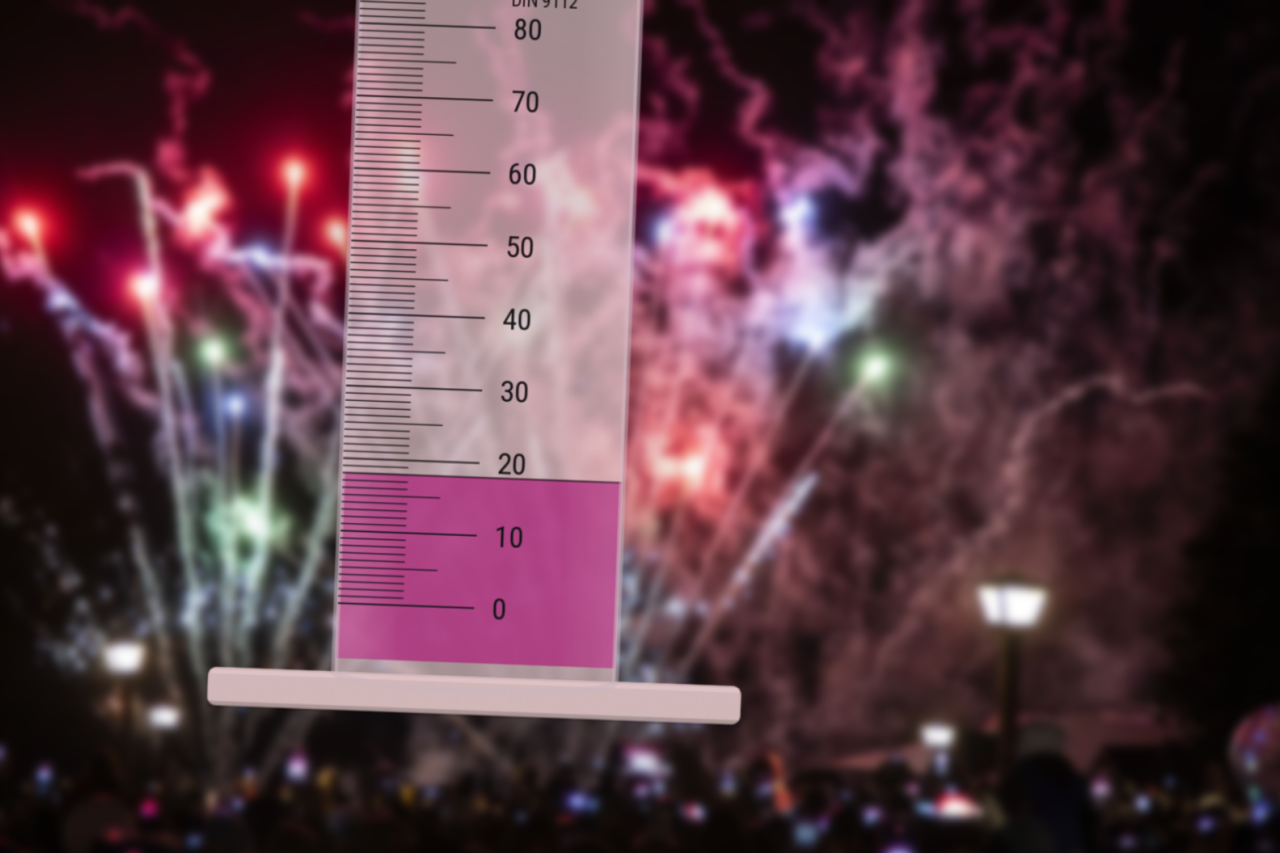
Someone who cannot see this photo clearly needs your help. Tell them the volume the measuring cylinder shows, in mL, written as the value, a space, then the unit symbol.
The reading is 18 mL
